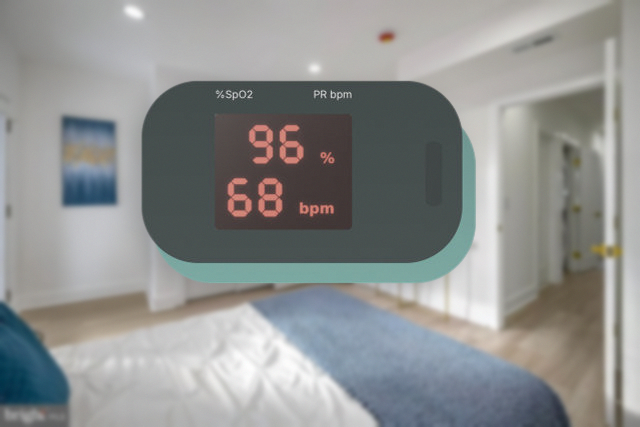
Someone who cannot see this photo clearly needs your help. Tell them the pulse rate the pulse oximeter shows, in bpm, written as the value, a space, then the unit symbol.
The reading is 68 bpm
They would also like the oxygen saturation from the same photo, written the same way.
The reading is 96 %
